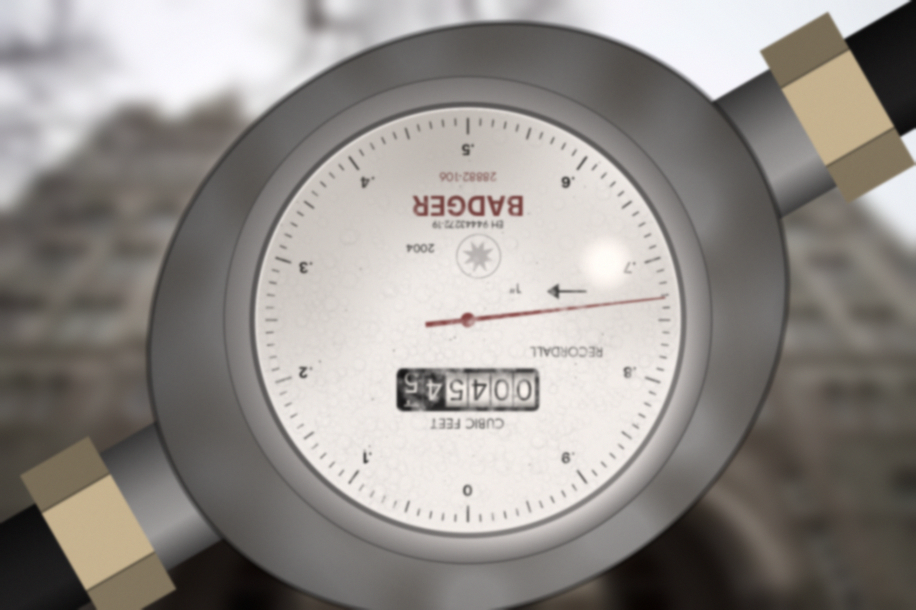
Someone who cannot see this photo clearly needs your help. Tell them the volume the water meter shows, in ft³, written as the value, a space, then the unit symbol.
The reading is 4544.73 ft³
